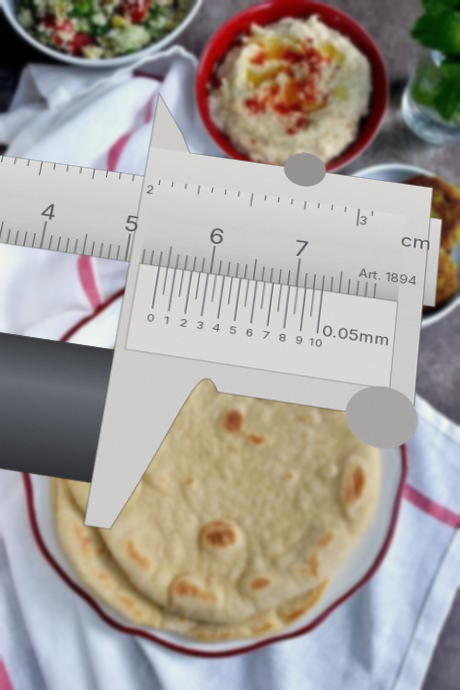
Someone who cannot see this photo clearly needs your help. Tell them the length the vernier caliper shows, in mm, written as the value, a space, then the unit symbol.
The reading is 54.0 mm
